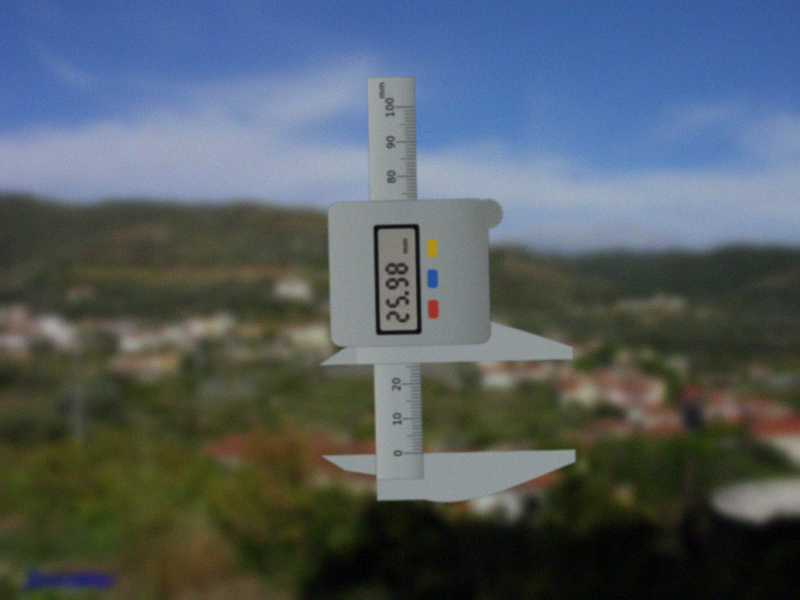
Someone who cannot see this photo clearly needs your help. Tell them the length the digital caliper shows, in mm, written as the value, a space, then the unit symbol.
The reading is 25.98 mm
